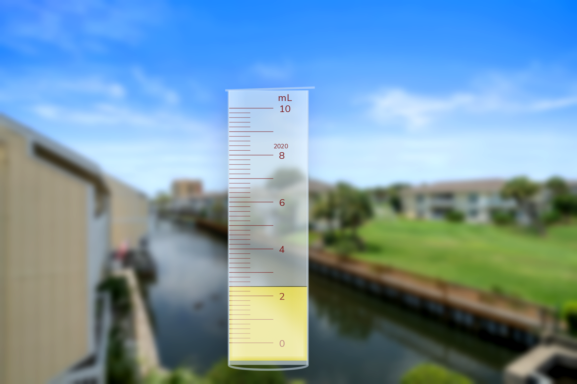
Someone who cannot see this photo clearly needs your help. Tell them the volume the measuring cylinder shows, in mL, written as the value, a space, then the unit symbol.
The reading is 2.4 mL
